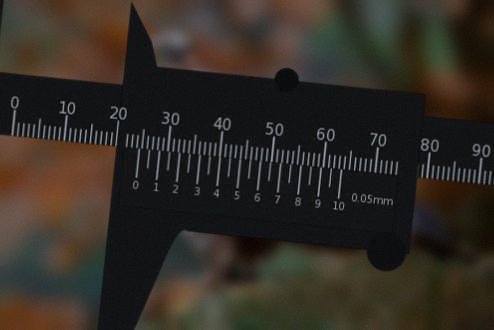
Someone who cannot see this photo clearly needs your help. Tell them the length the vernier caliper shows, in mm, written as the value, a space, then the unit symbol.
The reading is 24.5 mm
